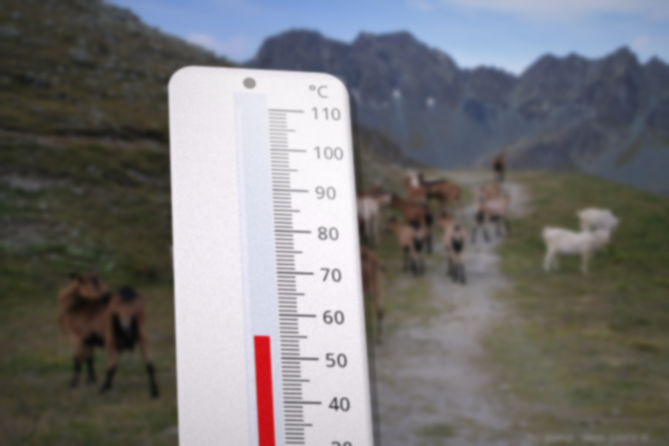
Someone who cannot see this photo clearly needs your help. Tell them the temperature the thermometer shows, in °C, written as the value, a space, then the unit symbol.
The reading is 55 °C
